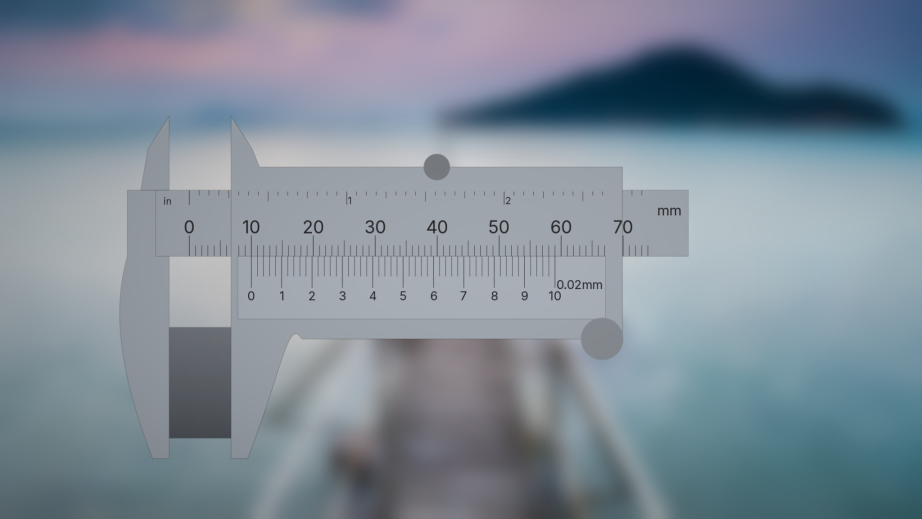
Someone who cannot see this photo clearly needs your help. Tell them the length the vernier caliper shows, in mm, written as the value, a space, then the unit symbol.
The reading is 10.0 mm
